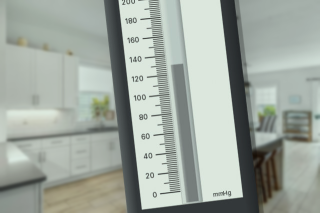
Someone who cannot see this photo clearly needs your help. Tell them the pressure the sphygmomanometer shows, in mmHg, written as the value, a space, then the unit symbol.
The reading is 130 mmHg
